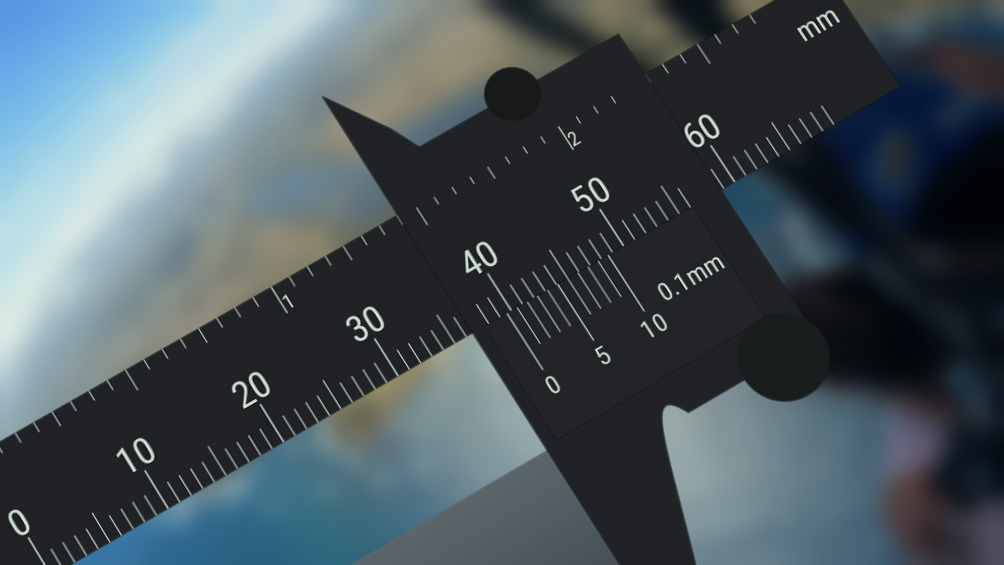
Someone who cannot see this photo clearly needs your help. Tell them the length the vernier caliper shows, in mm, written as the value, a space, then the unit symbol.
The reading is 39.6 mm
